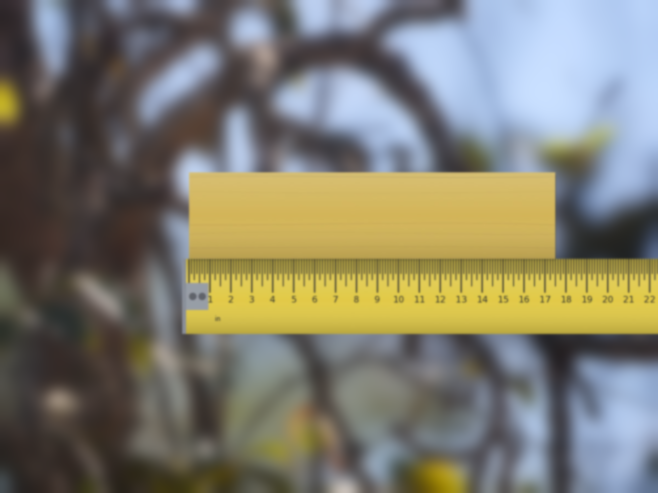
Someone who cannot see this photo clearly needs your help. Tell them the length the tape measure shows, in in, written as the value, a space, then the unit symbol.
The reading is 17.5 in
